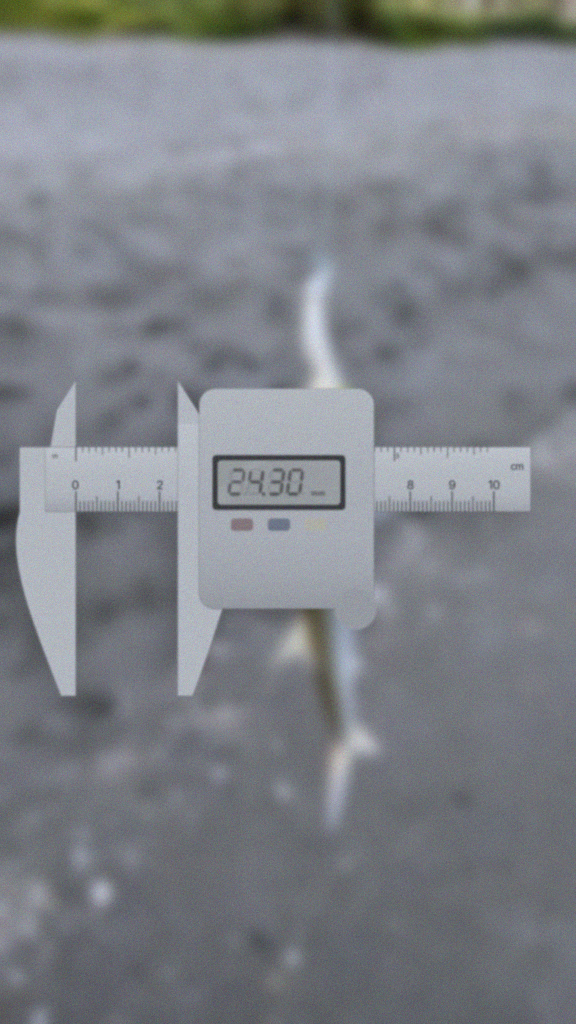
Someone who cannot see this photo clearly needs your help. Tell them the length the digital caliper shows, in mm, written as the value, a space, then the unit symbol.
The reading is 24.30 mm
